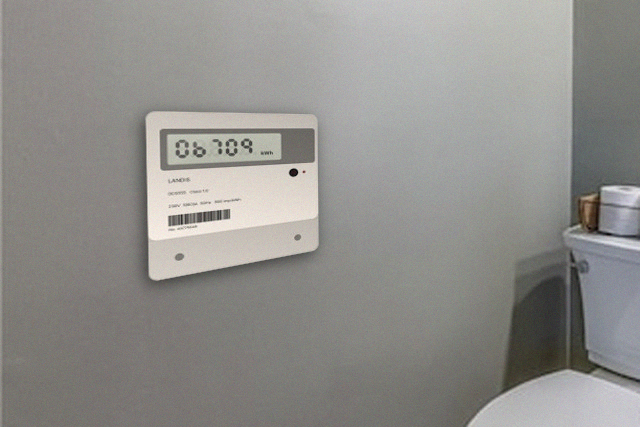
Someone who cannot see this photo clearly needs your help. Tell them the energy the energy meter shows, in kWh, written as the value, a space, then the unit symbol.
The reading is 6709 kWh
